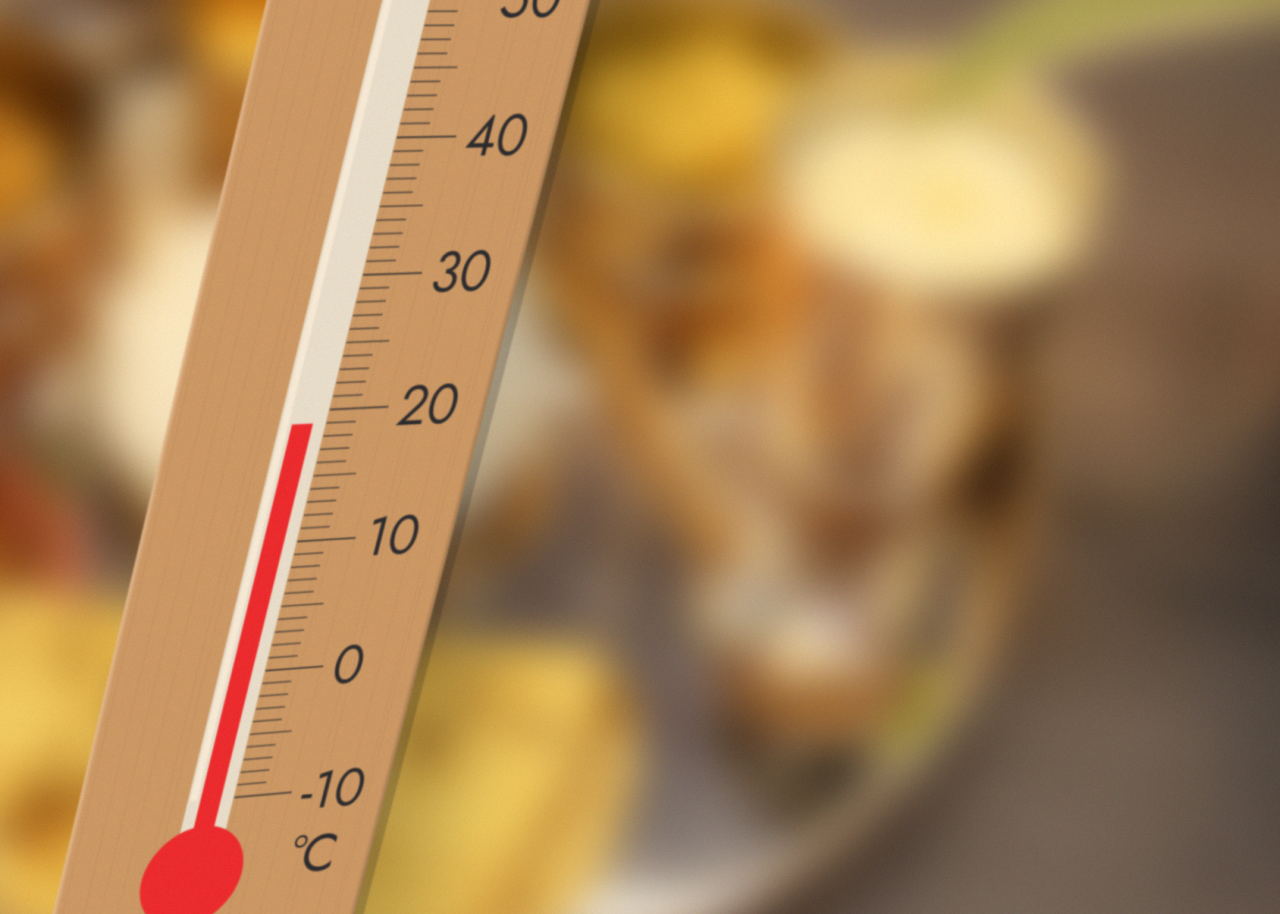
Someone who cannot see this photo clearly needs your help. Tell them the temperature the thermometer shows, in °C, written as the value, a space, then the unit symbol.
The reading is 19 °C
